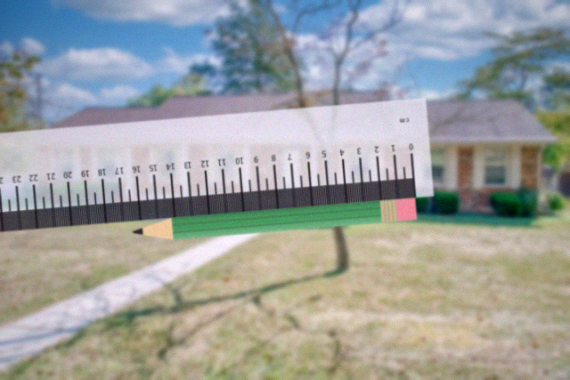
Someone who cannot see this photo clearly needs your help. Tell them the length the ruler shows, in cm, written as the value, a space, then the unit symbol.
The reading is 16.5 cm
